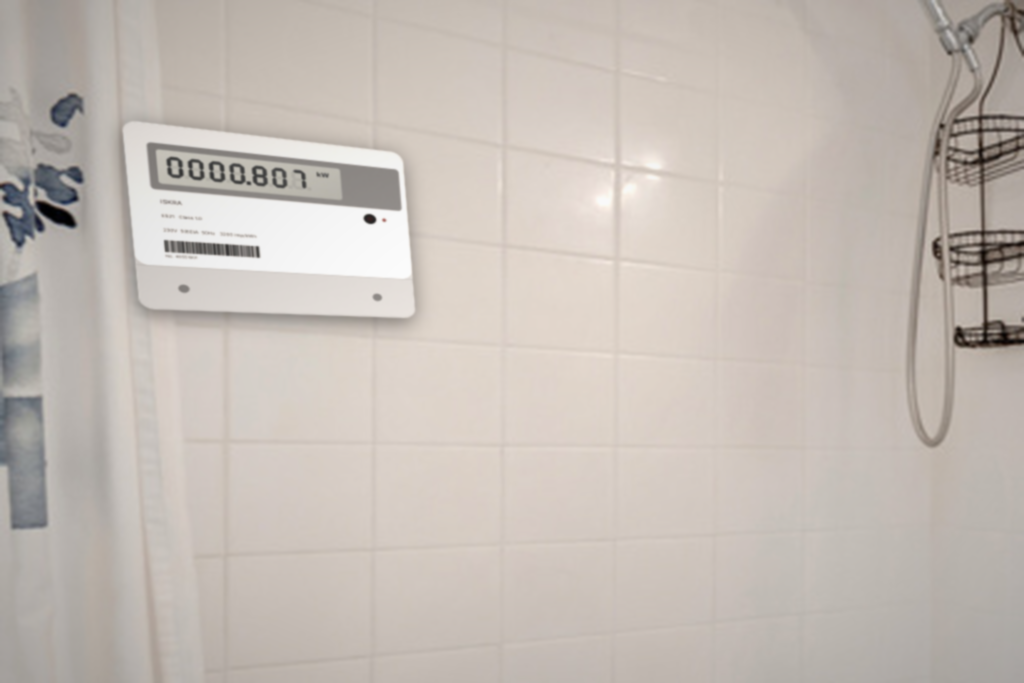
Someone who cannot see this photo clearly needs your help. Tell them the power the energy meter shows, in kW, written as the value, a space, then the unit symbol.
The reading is 0.807 kW
